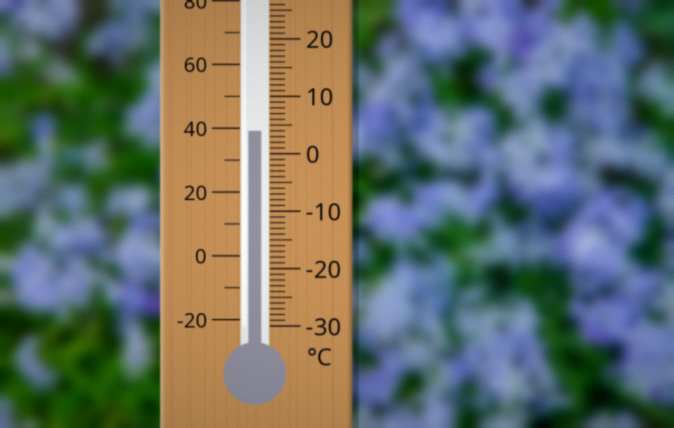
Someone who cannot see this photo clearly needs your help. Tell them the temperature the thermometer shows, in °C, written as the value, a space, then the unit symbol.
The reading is 4 °C
